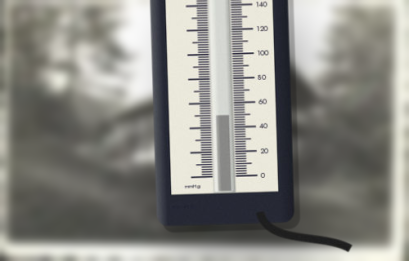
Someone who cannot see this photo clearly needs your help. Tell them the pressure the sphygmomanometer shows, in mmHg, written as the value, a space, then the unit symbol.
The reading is 50 mmHg
